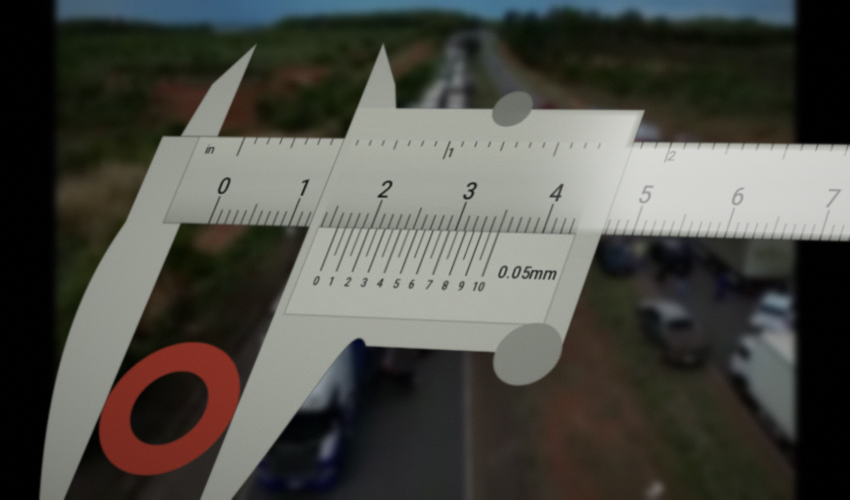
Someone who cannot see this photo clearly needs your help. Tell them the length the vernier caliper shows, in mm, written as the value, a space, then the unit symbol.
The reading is 16.0 mm
